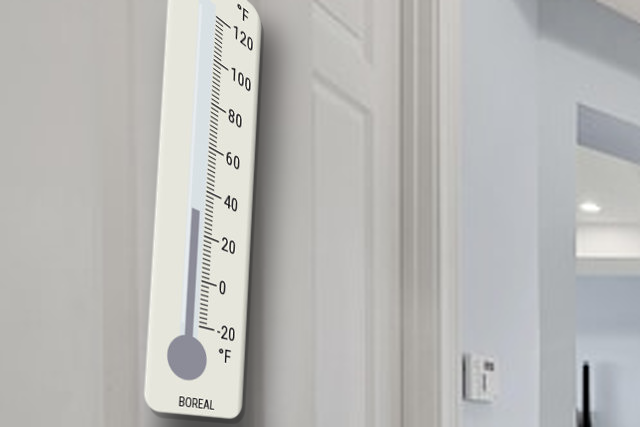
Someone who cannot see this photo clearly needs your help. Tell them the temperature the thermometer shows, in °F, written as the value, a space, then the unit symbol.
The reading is 30 °F
